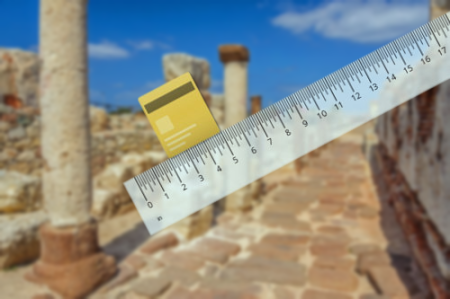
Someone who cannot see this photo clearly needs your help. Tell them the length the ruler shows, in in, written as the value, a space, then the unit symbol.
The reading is 3 in
